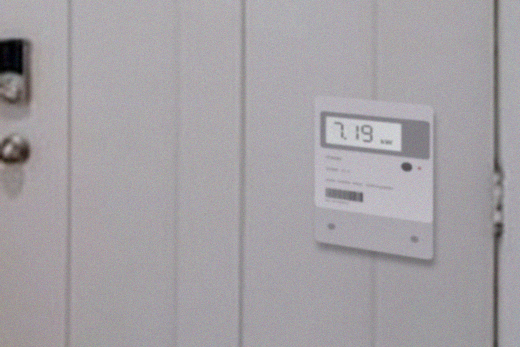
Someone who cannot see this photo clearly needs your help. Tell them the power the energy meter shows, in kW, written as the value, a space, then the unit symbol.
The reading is 7.19 kW
